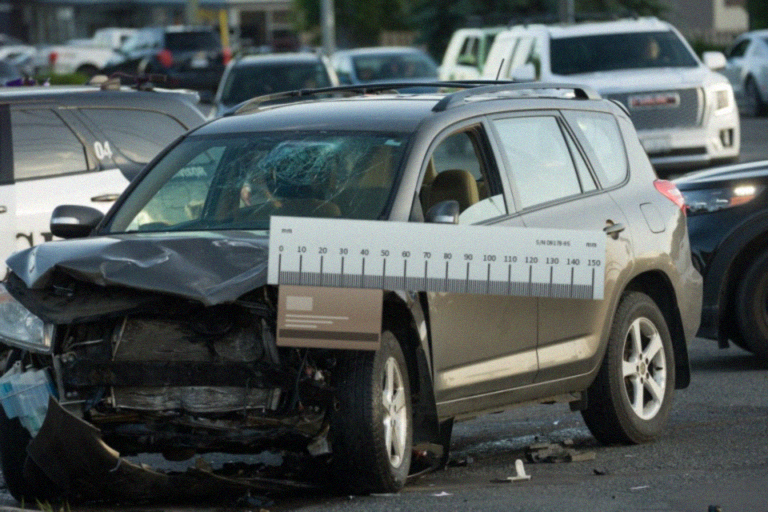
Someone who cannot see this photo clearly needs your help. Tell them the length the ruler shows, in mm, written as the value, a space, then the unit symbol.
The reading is 50 mm
